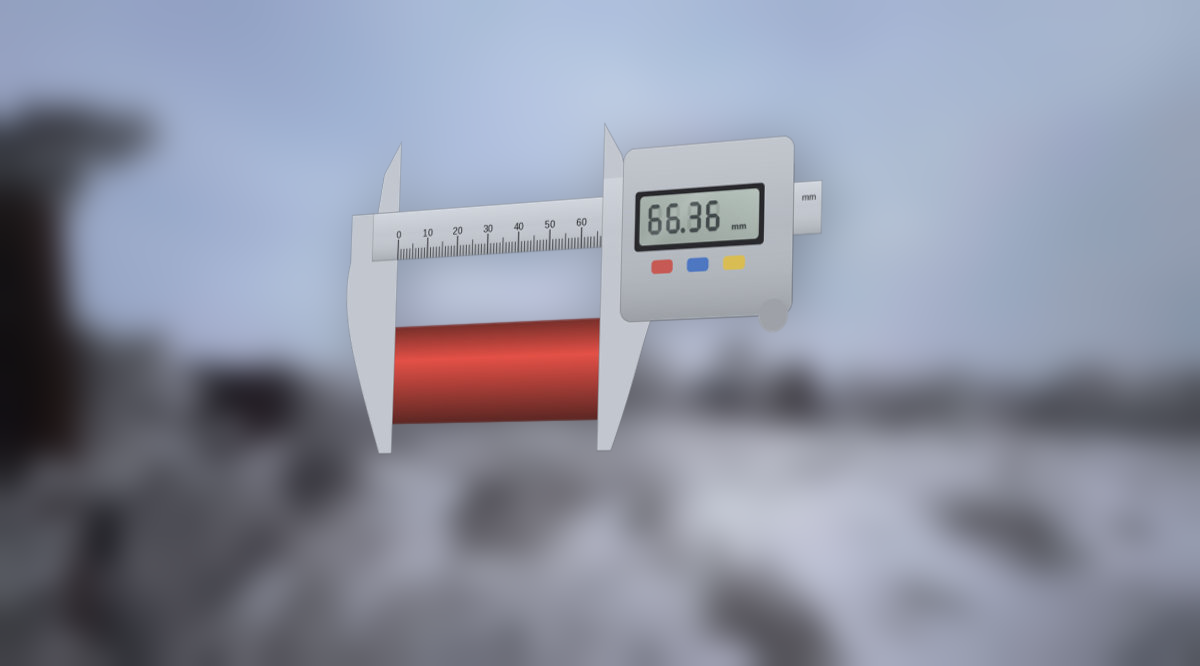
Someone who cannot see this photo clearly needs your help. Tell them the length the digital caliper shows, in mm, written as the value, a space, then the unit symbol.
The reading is 66.36 mm
